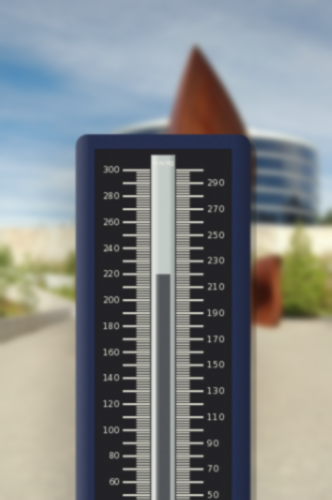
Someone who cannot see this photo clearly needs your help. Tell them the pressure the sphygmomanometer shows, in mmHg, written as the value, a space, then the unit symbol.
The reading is 220 mmHg
